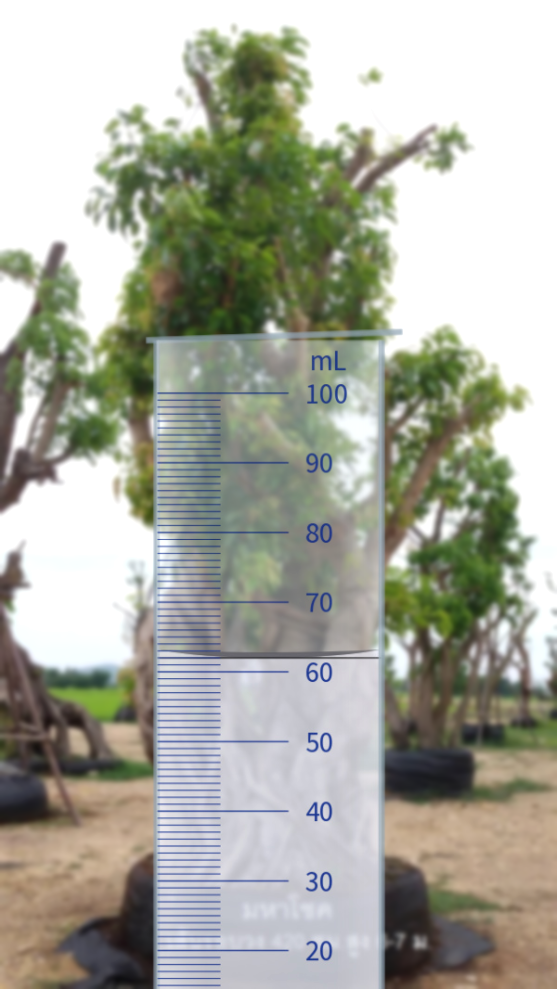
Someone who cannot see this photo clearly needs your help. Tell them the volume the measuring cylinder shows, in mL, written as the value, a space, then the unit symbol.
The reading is 62 mL
